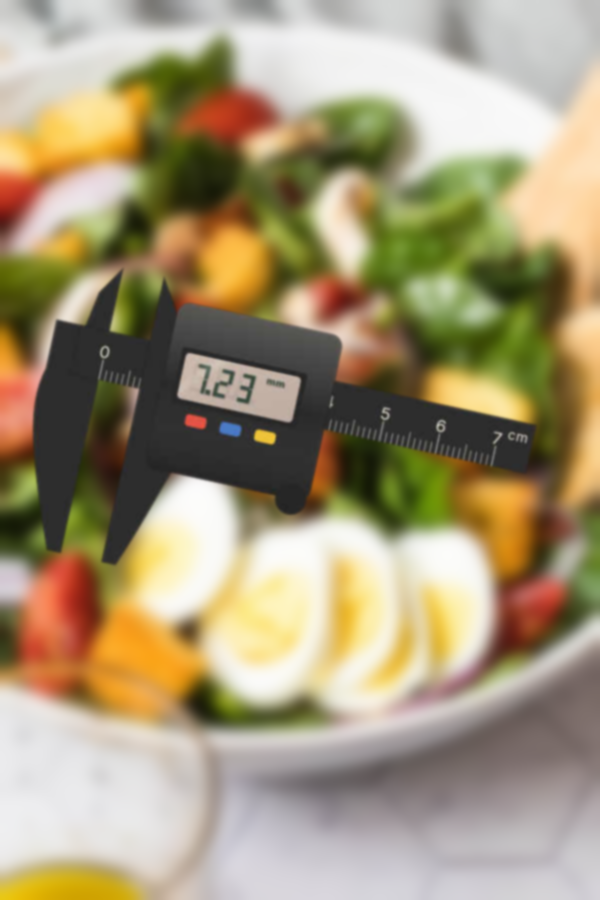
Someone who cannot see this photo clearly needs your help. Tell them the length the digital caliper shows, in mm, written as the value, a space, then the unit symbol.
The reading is 7.23 mm
